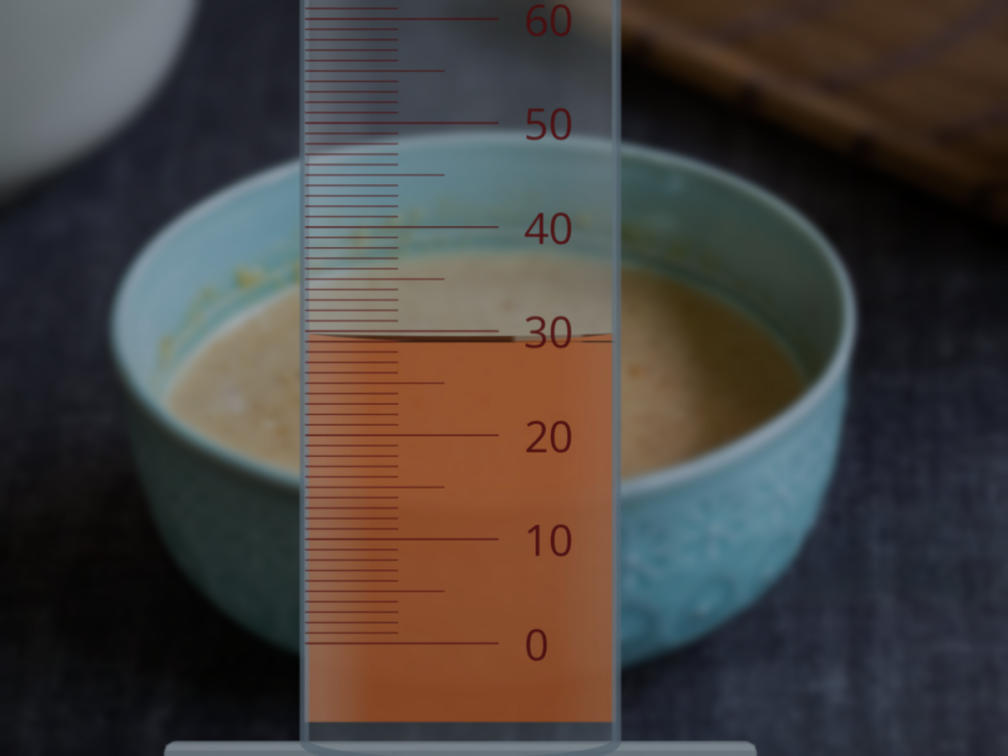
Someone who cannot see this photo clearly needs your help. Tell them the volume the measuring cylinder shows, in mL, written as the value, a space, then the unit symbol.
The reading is 29 mL
